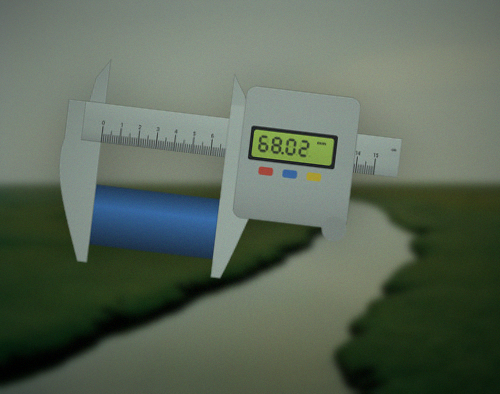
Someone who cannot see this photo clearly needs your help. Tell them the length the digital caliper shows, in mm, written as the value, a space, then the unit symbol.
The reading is 68.02 mm
